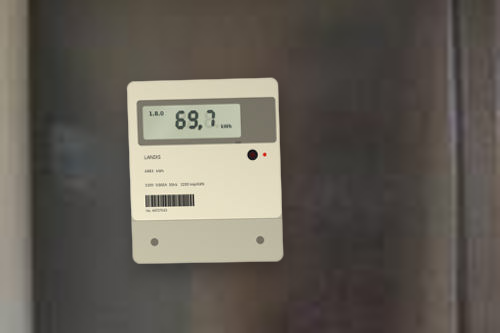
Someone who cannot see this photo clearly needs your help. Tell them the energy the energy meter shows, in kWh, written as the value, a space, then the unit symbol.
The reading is 69.7 kWh
